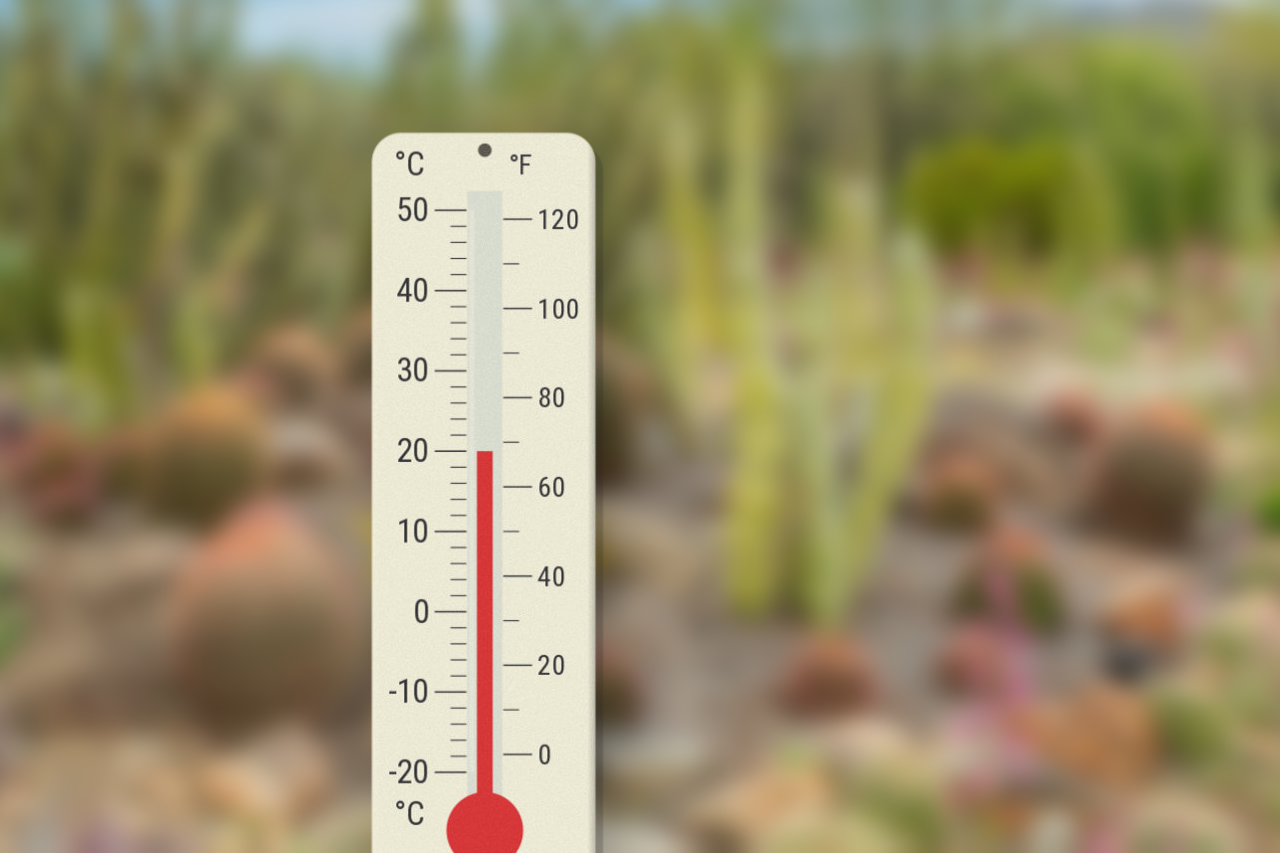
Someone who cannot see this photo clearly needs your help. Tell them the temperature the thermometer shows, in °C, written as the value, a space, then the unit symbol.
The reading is 20 °C
